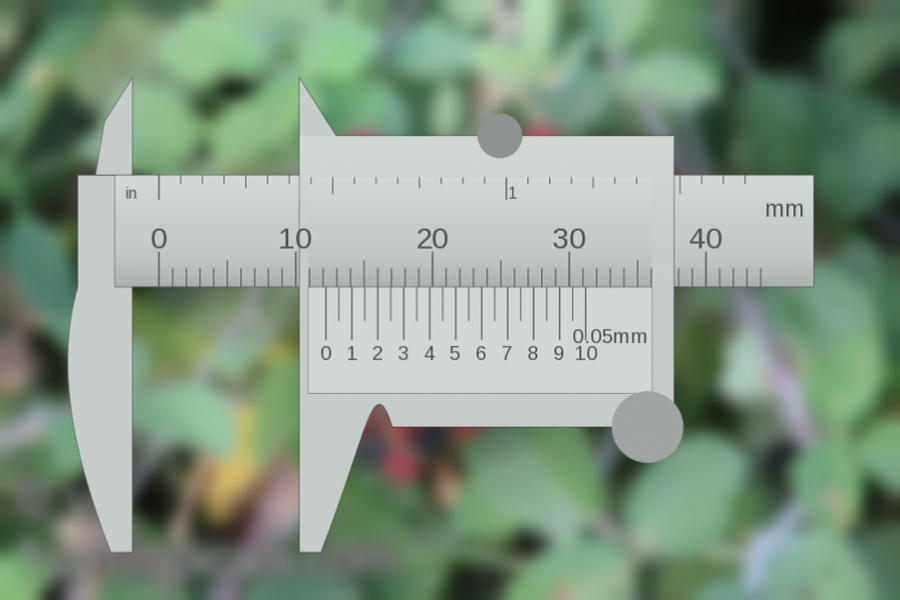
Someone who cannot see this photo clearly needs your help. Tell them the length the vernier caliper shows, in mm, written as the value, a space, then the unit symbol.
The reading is 12.2 mm
